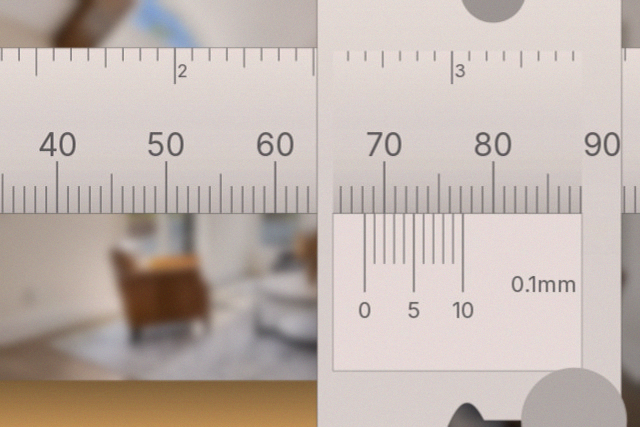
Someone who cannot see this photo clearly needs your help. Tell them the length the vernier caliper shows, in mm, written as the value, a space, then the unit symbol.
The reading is 68.2 mm
